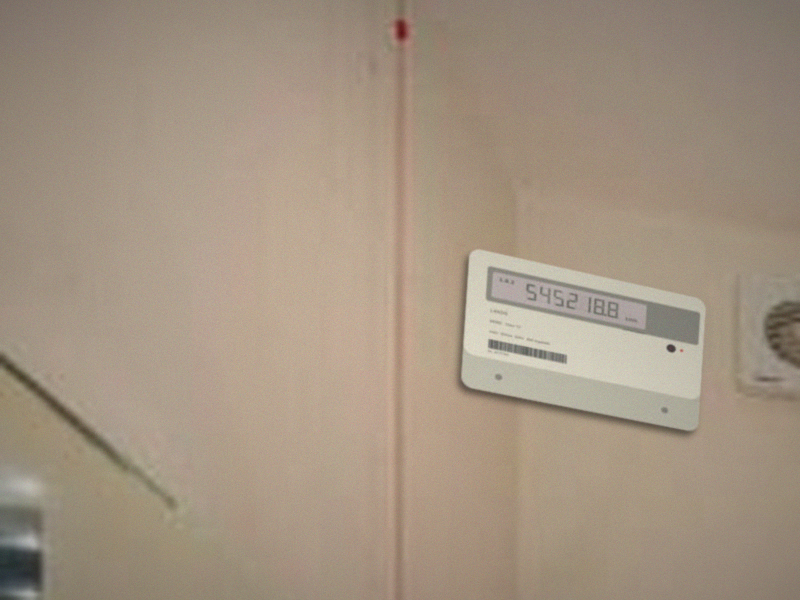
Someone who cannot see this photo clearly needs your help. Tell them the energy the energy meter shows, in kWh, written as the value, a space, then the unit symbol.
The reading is 545218.8 kWh
